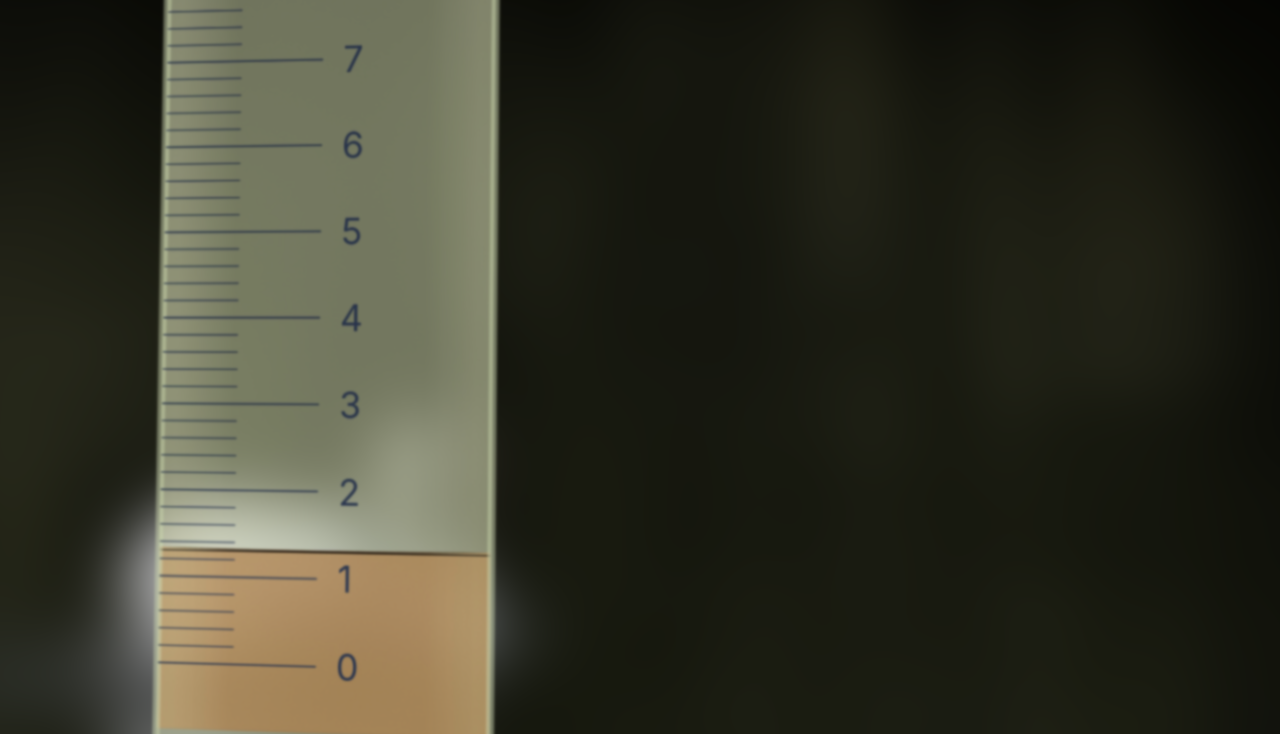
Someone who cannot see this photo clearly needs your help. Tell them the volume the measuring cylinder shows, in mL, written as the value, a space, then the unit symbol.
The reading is 1.3 mL
